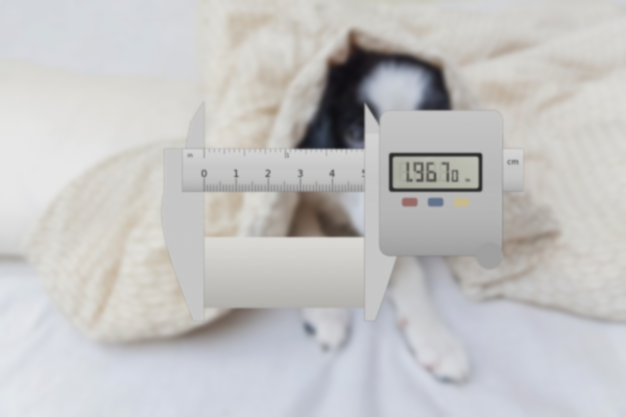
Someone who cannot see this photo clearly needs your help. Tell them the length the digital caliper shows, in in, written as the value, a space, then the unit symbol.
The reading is 1.9670 in
